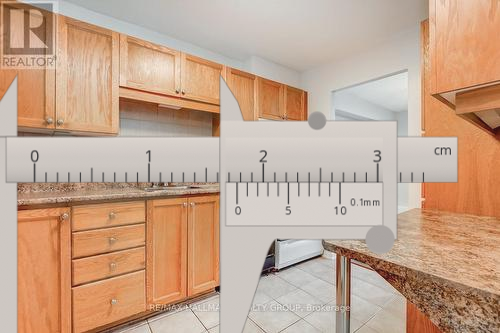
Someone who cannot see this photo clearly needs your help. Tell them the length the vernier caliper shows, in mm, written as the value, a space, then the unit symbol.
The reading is 17.7 mm
